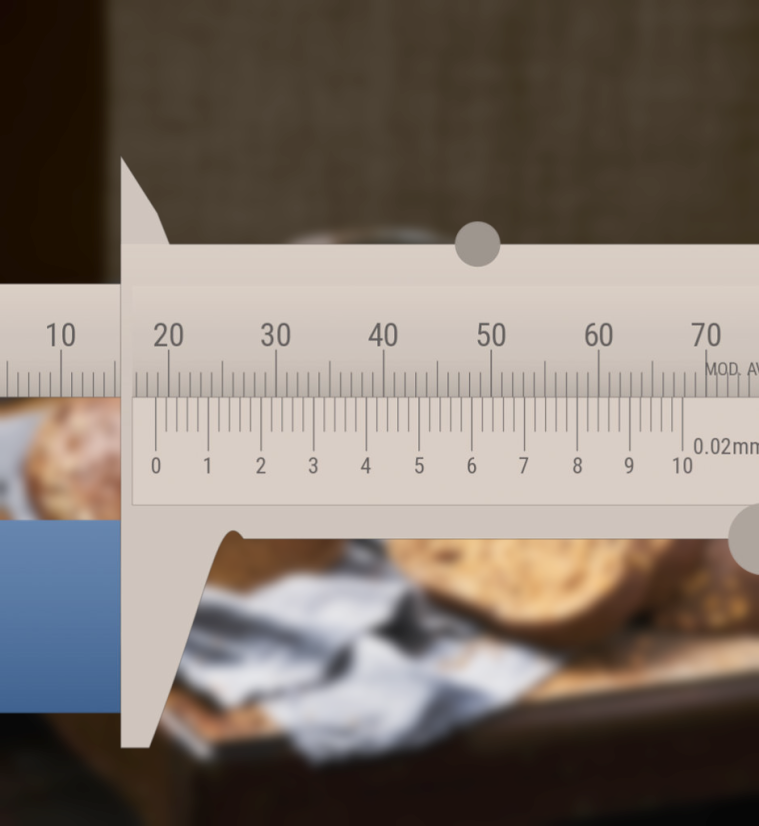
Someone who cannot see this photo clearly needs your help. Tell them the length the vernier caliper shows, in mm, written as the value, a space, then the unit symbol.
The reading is 18.8 mm
